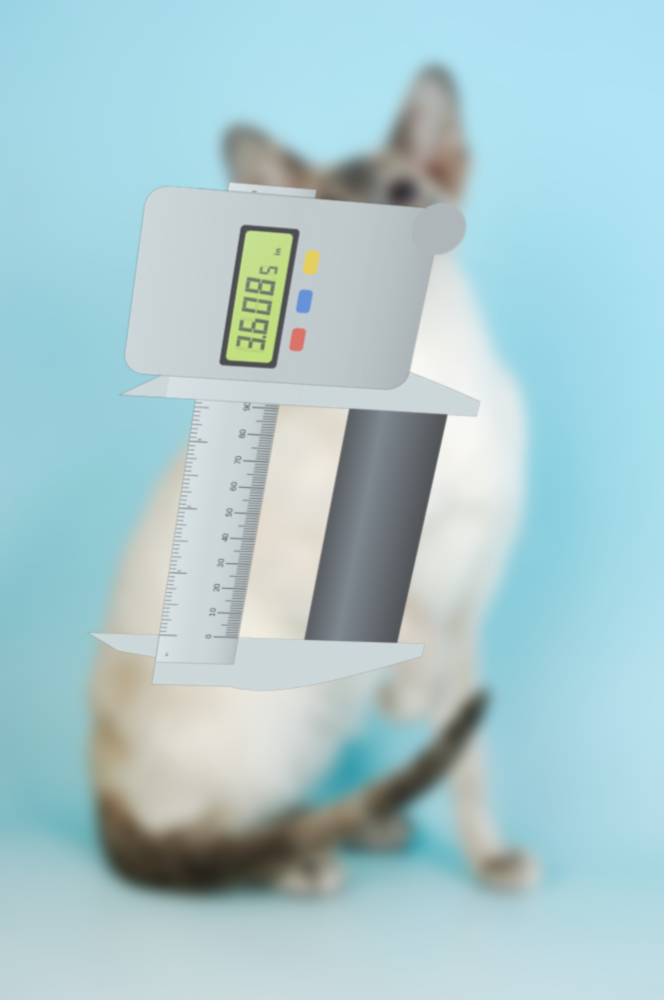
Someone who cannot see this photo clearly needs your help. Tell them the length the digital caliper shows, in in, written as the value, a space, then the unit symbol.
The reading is 3.6085 in
